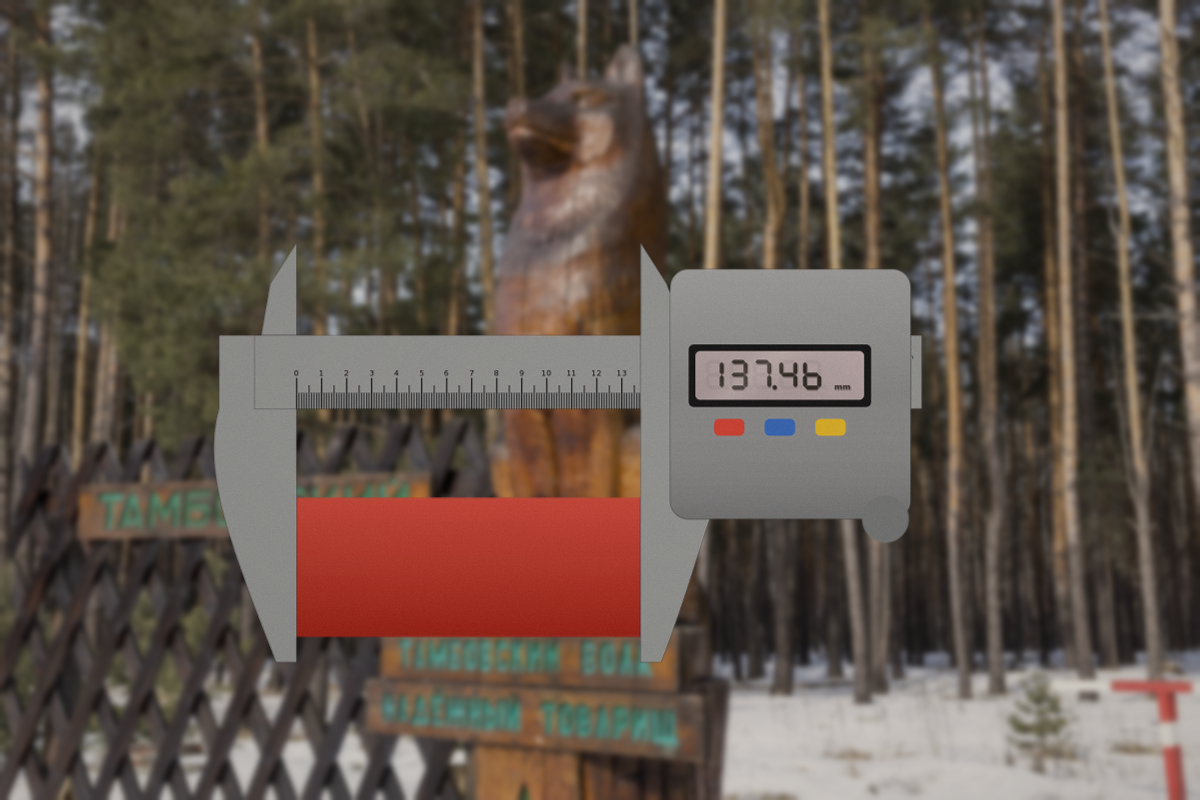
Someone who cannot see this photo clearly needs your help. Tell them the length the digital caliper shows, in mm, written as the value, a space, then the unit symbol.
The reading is 137.46 mm
